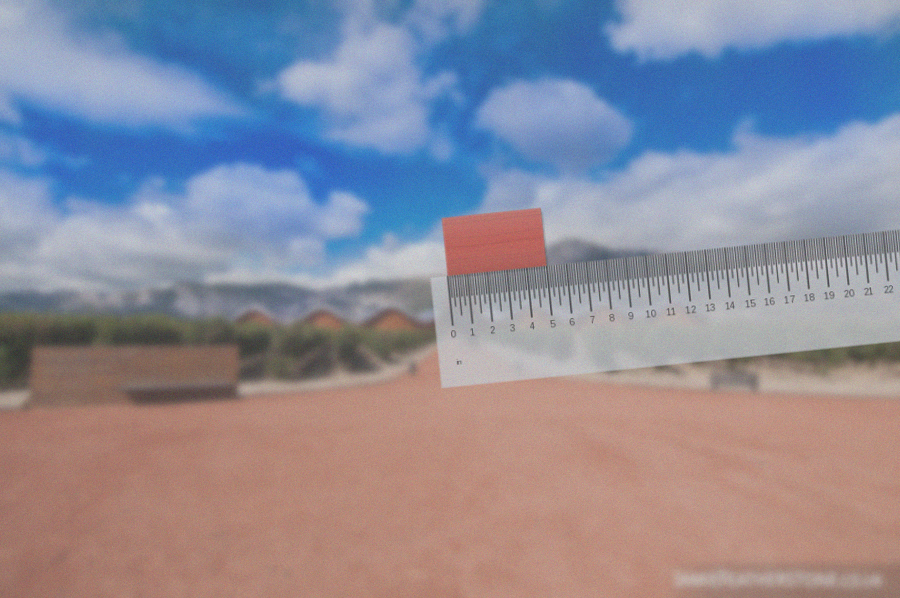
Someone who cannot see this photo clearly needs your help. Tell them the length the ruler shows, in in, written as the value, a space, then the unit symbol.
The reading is 5 in
